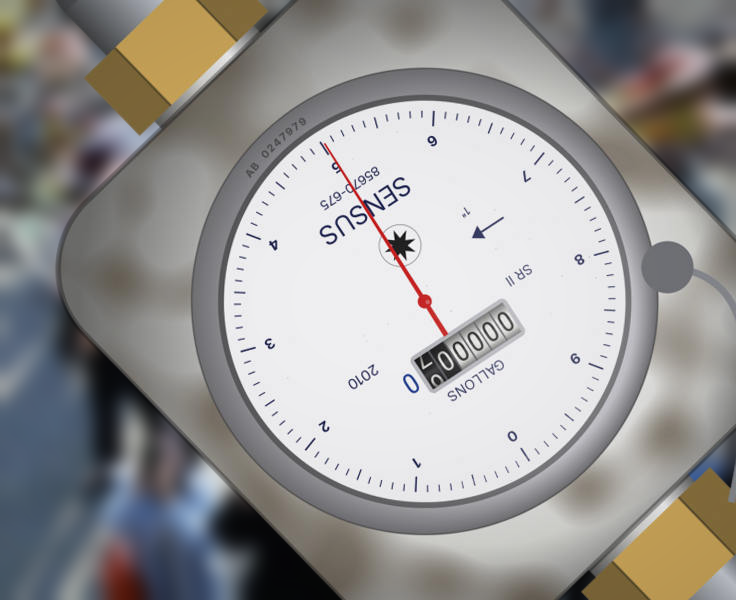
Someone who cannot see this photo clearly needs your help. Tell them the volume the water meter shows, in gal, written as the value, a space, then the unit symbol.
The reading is 65.0 gal
